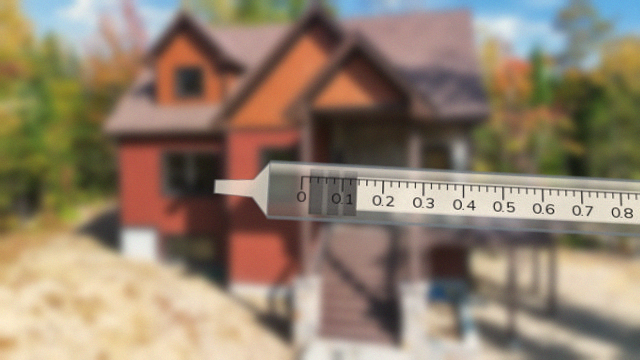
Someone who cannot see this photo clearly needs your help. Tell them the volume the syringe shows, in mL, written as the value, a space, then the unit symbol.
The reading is 0.02 mL
